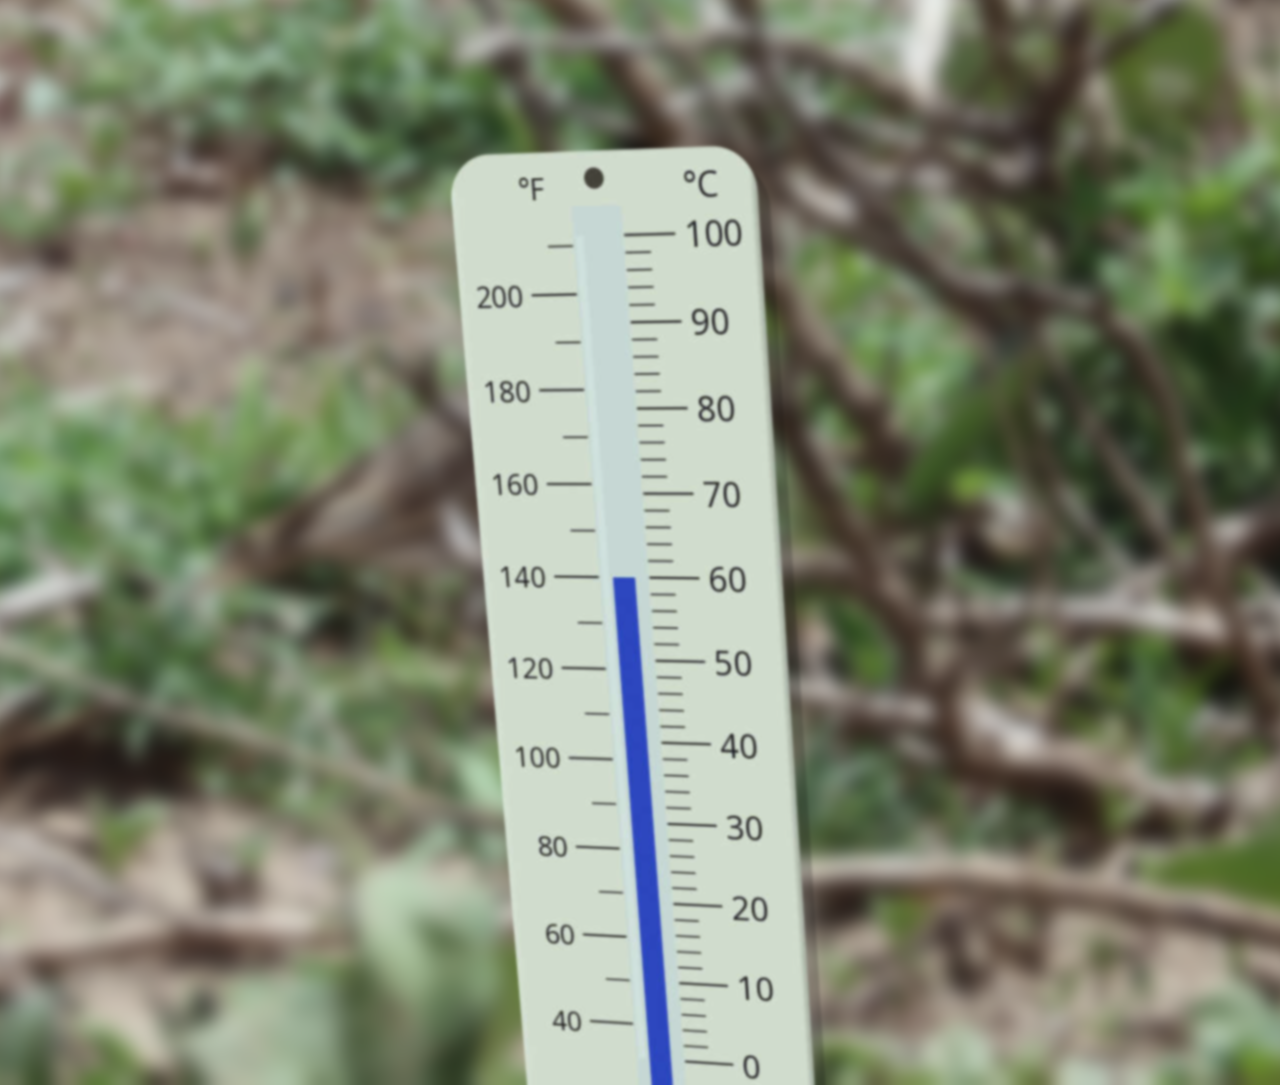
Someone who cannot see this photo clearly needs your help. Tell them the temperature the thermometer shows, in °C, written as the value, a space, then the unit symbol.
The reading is 60 °C
